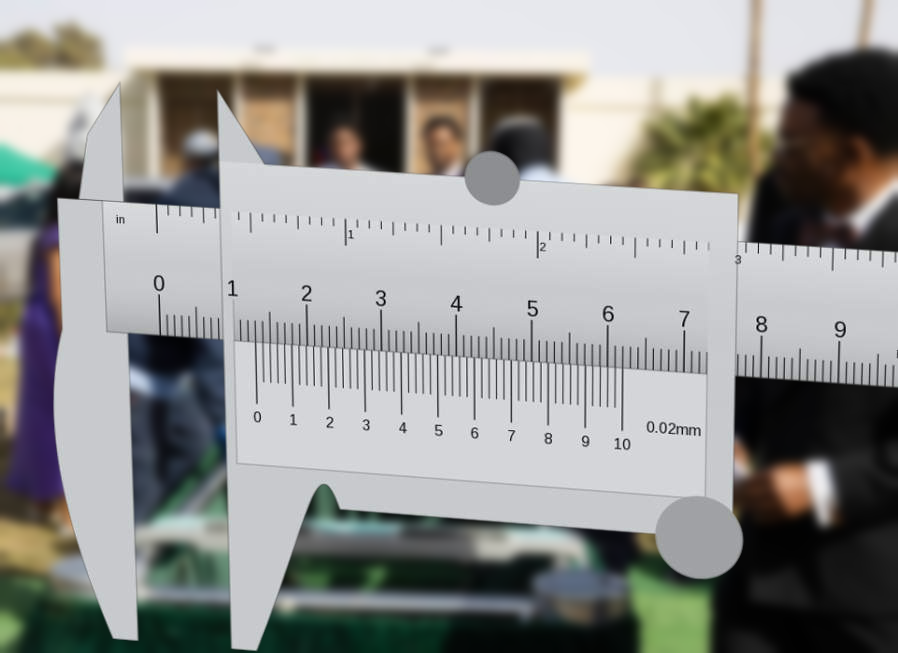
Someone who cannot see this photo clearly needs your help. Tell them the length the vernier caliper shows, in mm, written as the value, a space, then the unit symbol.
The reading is 13.0 mm
